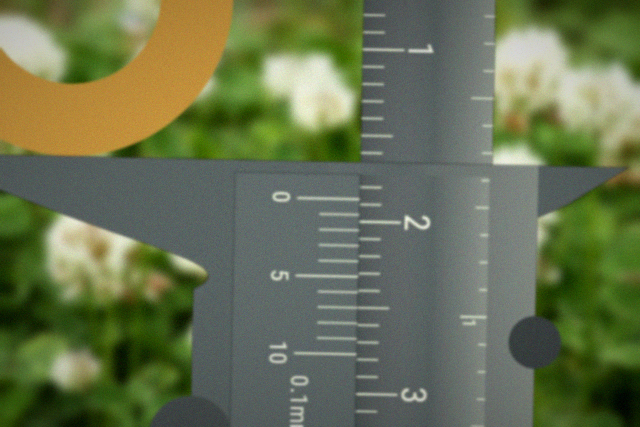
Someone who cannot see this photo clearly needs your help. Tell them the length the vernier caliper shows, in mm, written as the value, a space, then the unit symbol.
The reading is 18.7 mm
